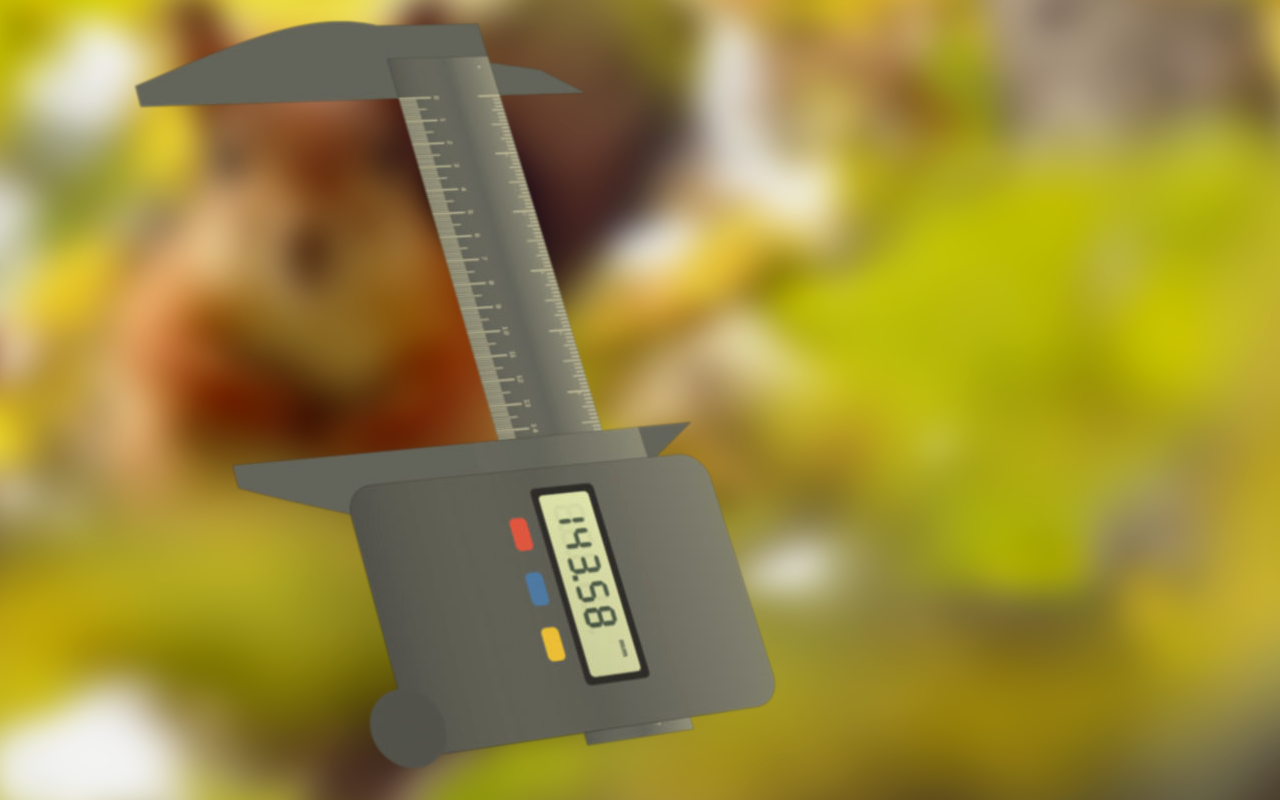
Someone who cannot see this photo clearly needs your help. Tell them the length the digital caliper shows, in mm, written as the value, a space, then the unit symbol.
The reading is 143.58 mm
